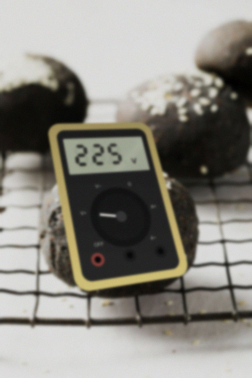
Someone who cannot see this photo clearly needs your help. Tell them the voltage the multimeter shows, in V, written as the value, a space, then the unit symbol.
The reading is 225 V
